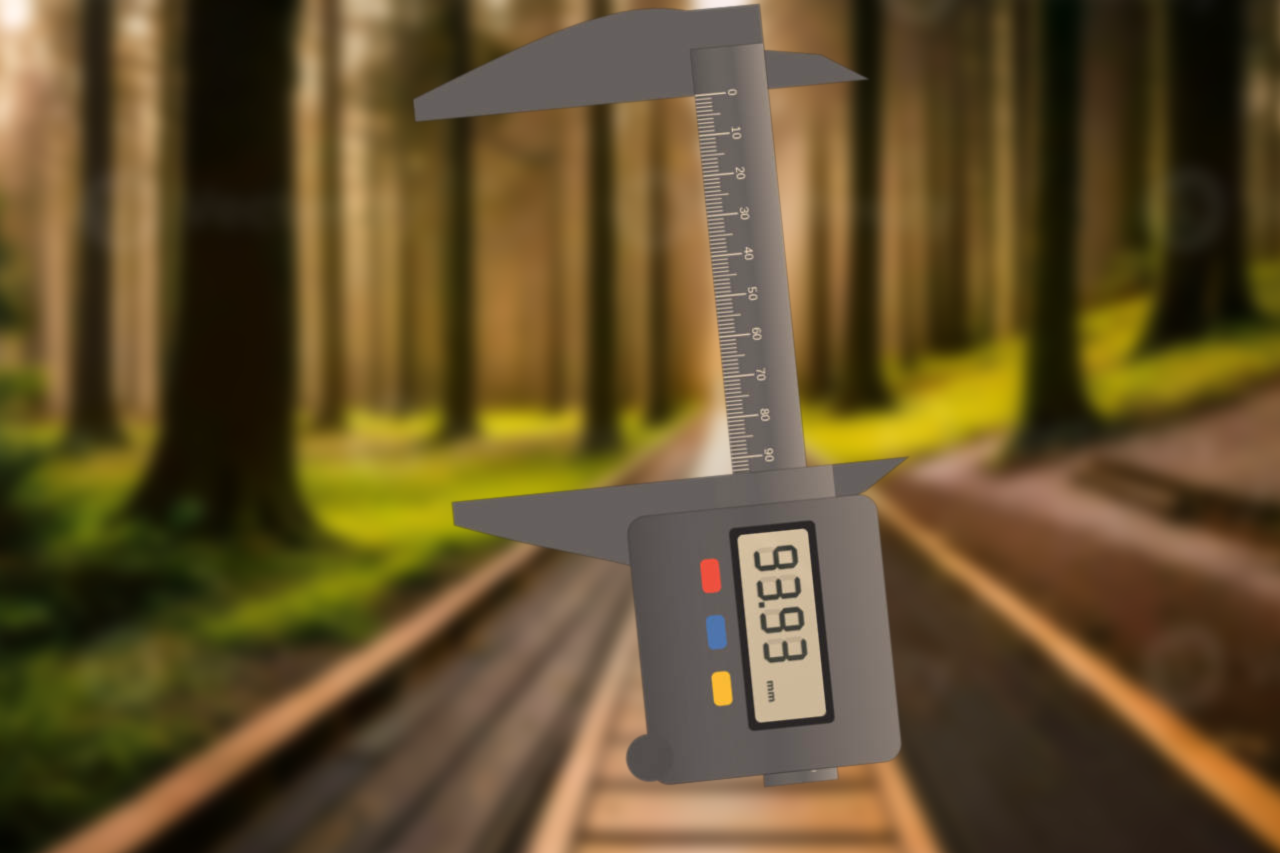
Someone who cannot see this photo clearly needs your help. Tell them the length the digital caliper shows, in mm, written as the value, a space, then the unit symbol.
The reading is 93.93 mm
